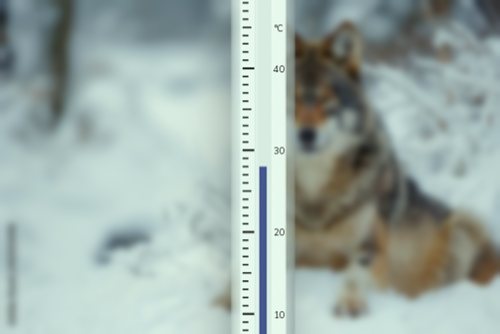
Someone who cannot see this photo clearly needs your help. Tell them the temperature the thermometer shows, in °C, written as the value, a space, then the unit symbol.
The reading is 28 °C
